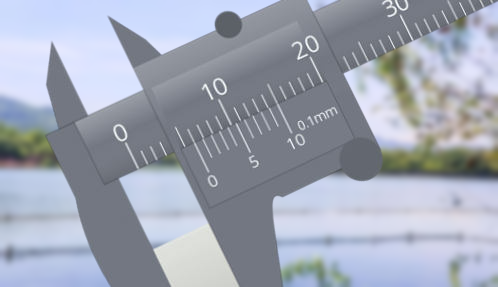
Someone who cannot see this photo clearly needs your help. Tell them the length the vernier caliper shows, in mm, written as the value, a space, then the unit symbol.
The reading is 6.0 mm
